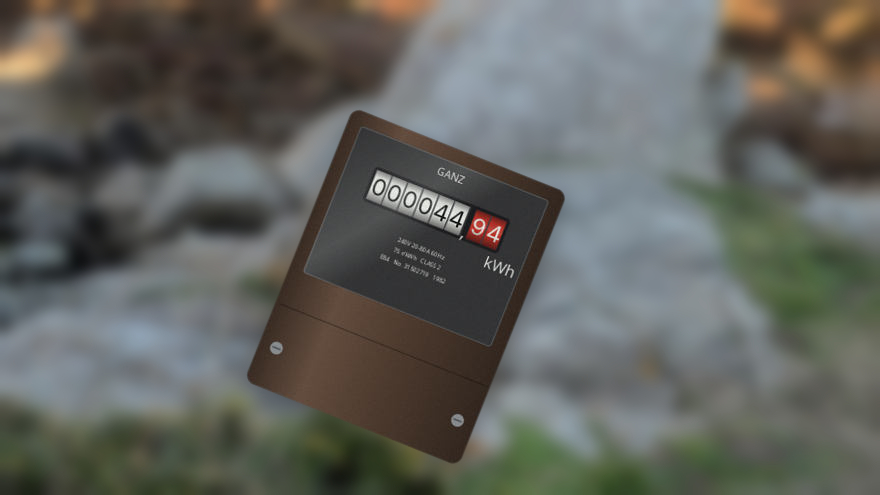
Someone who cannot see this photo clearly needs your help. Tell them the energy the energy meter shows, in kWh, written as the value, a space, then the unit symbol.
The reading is 44.94 kWh
